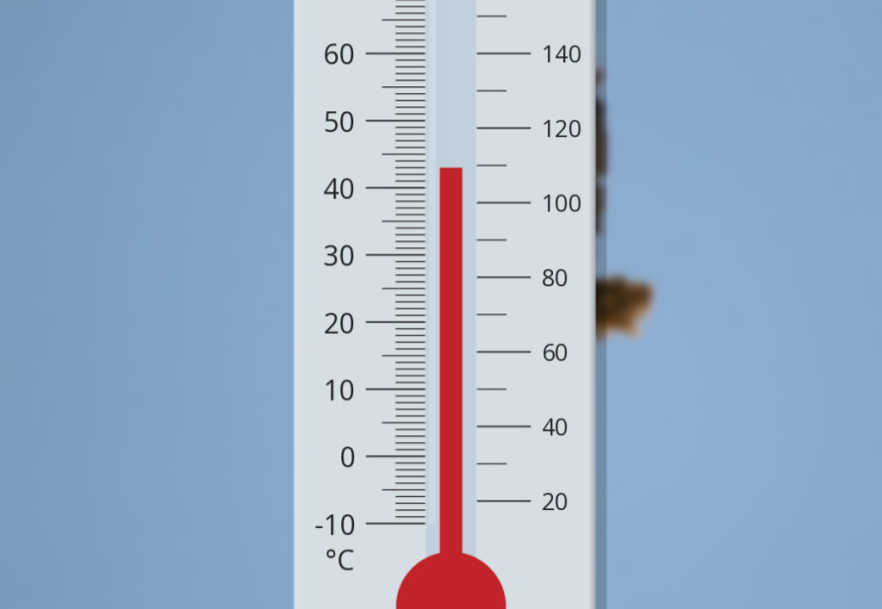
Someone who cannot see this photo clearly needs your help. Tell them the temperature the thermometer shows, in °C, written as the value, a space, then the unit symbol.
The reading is 43 °C
